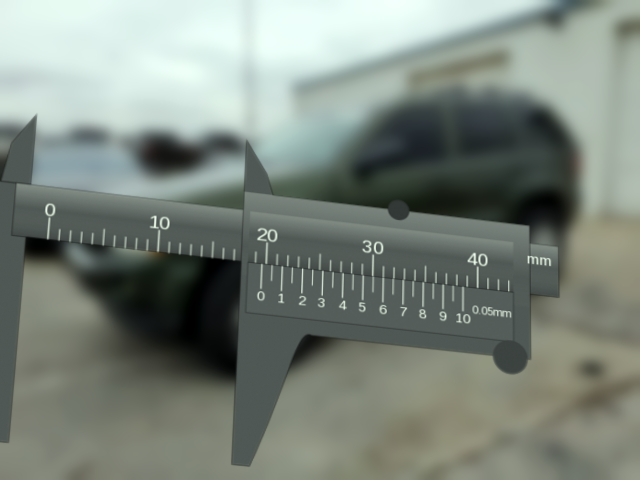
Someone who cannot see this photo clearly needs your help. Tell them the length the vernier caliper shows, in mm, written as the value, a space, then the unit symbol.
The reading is 19.6 mm
